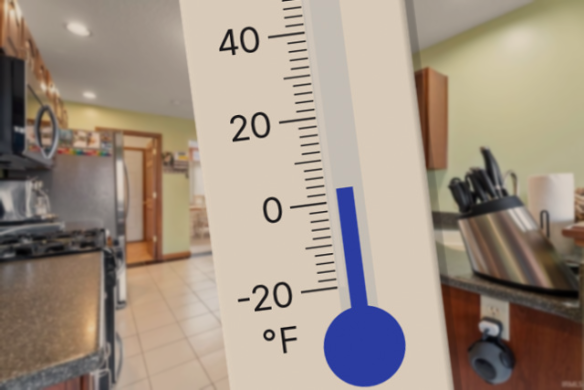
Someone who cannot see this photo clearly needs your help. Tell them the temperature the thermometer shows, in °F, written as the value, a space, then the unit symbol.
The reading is 3 °F
